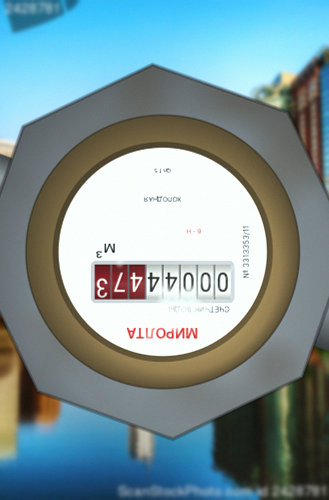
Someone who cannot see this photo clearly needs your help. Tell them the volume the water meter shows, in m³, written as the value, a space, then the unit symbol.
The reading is 44.473 m³
